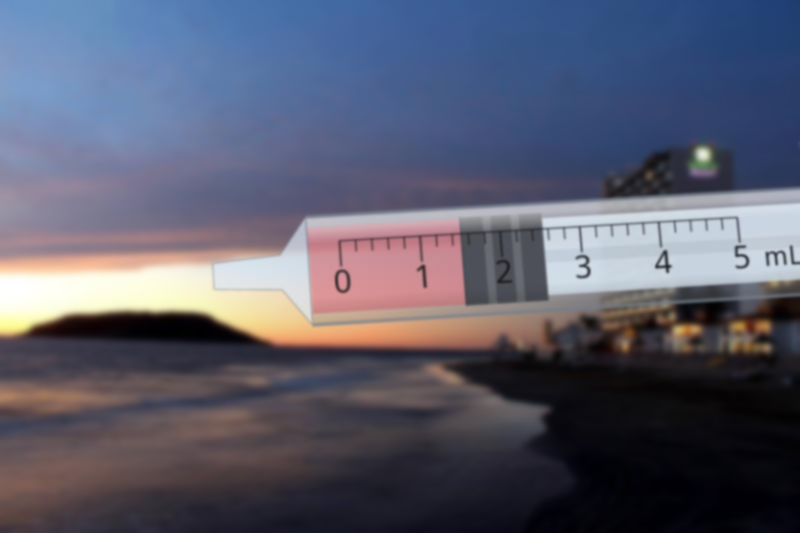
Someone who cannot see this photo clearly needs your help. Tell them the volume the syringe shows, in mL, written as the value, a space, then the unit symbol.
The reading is 1.5 mL
